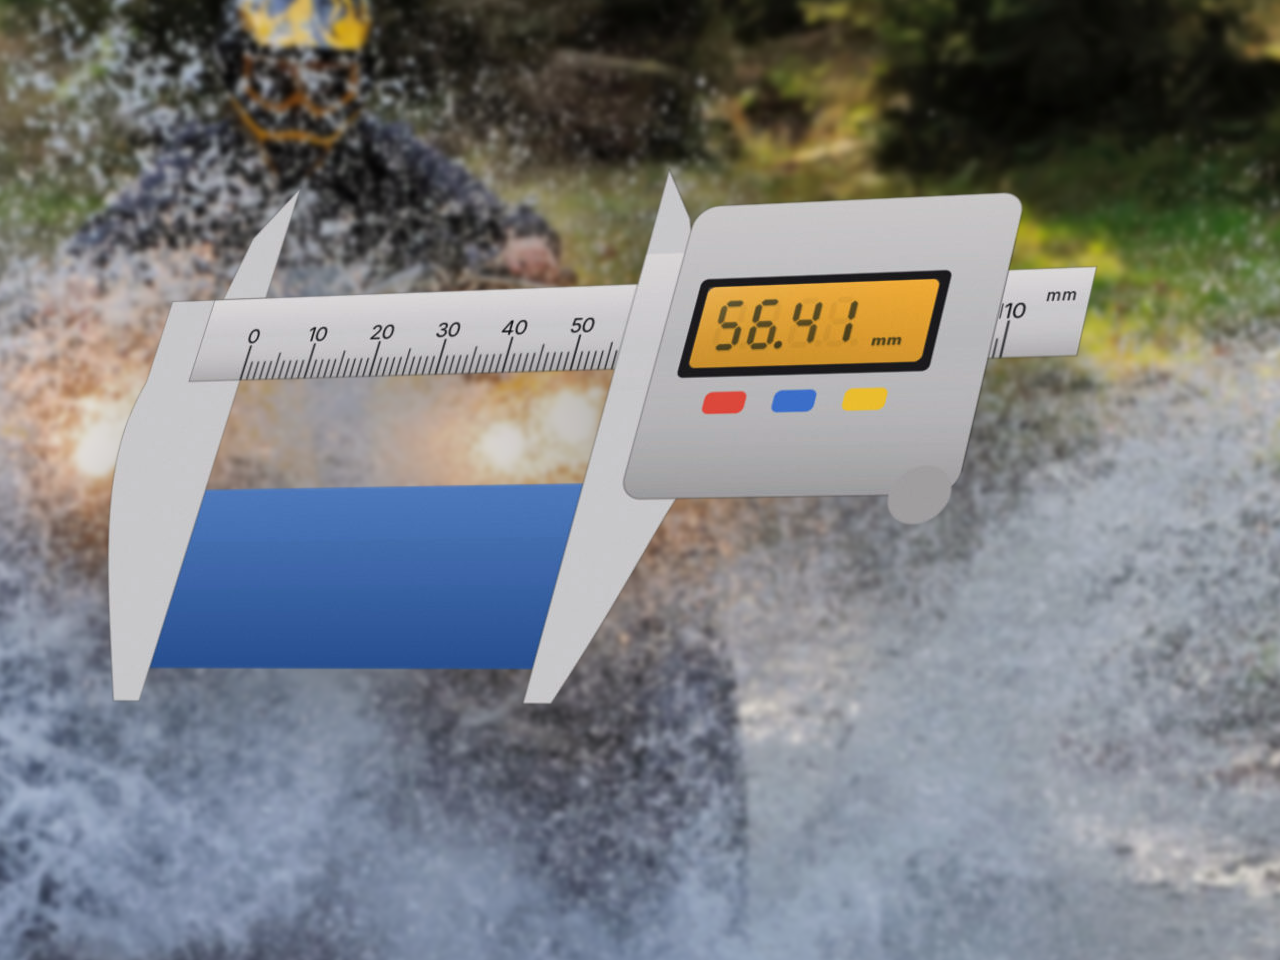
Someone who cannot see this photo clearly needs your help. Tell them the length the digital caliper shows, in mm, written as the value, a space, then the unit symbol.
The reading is 56.41 mm
